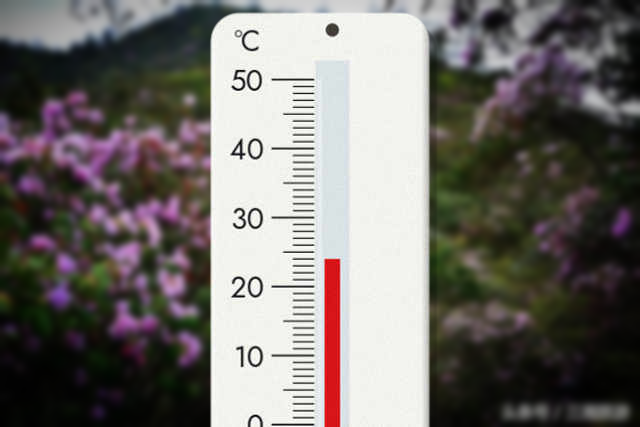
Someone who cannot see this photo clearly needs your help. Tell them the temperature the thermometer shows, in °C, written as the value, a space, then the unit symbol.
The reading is 24 °C
